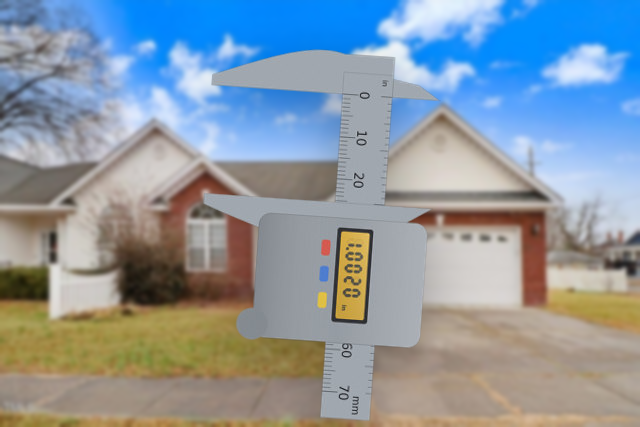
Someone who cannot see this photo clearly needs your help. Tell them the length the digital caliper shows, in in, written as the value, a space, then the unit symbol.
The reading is 1.0020 in
